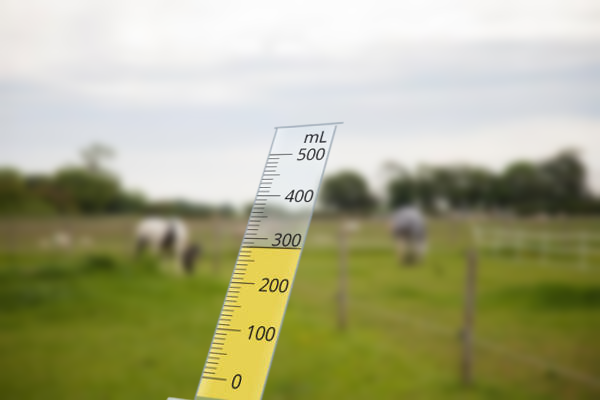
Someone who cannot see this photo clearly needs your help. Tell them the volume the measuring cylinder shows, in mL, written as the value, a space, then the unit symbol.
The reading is 280 mL
